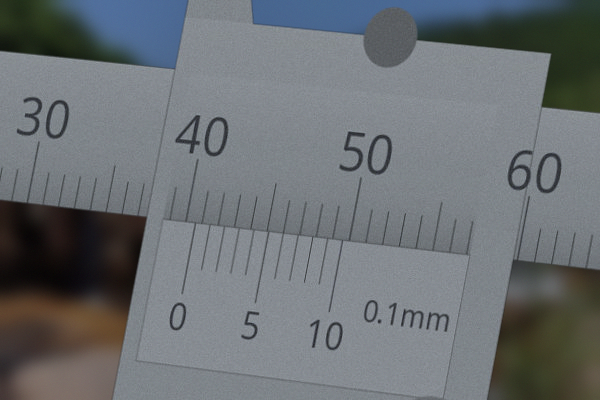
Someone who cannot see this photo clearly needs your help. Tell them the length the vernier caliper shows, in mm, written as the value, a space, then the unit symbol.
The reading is 40.6 mm
